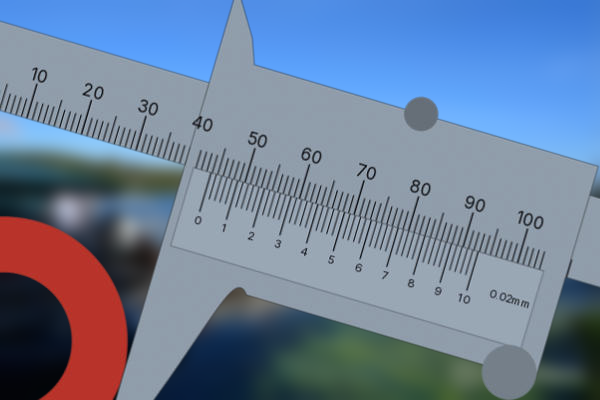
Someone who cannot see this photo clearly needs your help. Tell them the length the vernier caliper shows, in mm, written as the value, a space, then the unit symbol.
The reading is 43.8 mm
